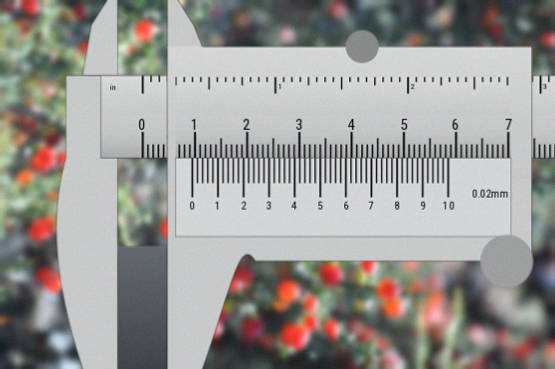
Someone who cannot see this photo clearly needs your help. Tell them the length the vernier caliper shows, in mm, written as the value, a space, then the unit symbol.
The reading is 9.5 mm
